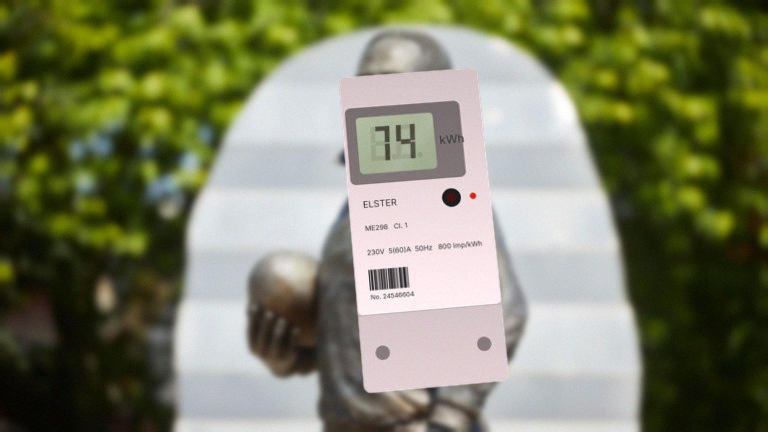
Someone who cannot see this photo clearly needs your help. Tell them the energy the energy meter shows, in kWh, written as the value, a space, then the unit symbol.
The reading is 74 kWh
